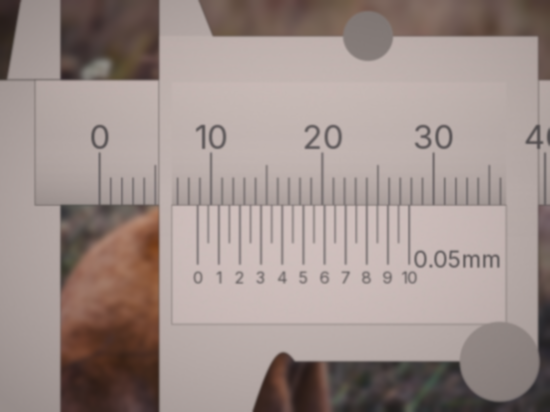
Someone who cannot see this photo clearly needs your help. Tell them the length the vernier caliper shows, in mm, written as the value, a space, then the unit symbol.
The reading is 8.8 mm
